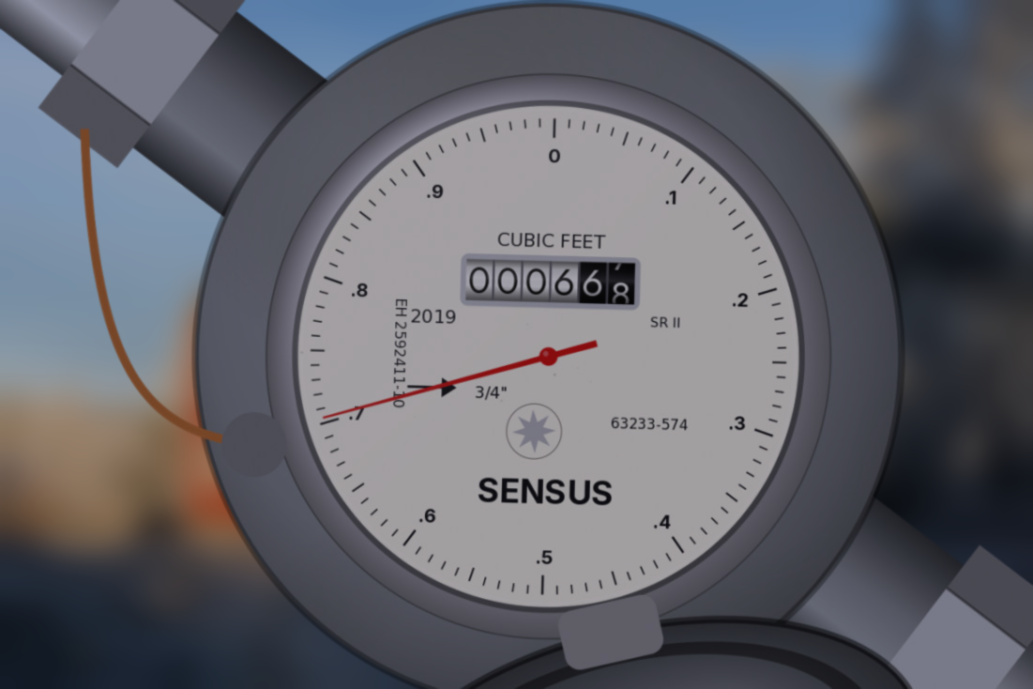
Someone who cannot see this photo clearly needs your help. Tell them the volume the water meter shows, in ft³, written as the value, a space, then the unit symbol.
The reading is 667.70 ft³
